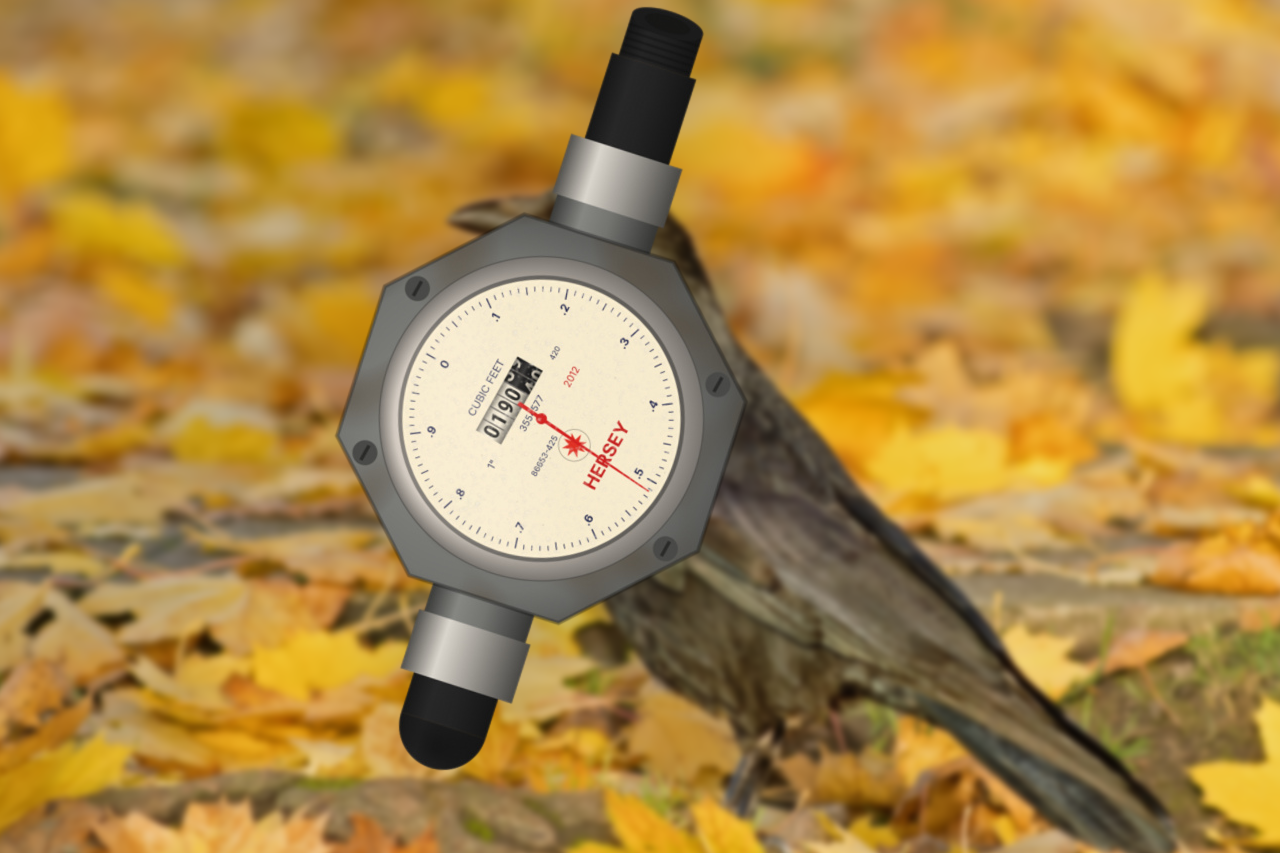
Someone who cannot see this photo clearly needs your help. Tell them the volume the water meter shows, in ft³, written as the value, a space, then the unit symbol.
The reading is 19039.51 ft³
